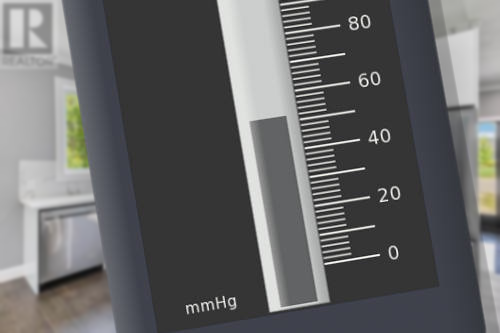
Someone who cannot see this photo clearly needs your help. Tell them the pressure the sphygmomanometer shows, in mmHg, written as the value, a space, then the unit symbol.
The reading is 52 mmHg
